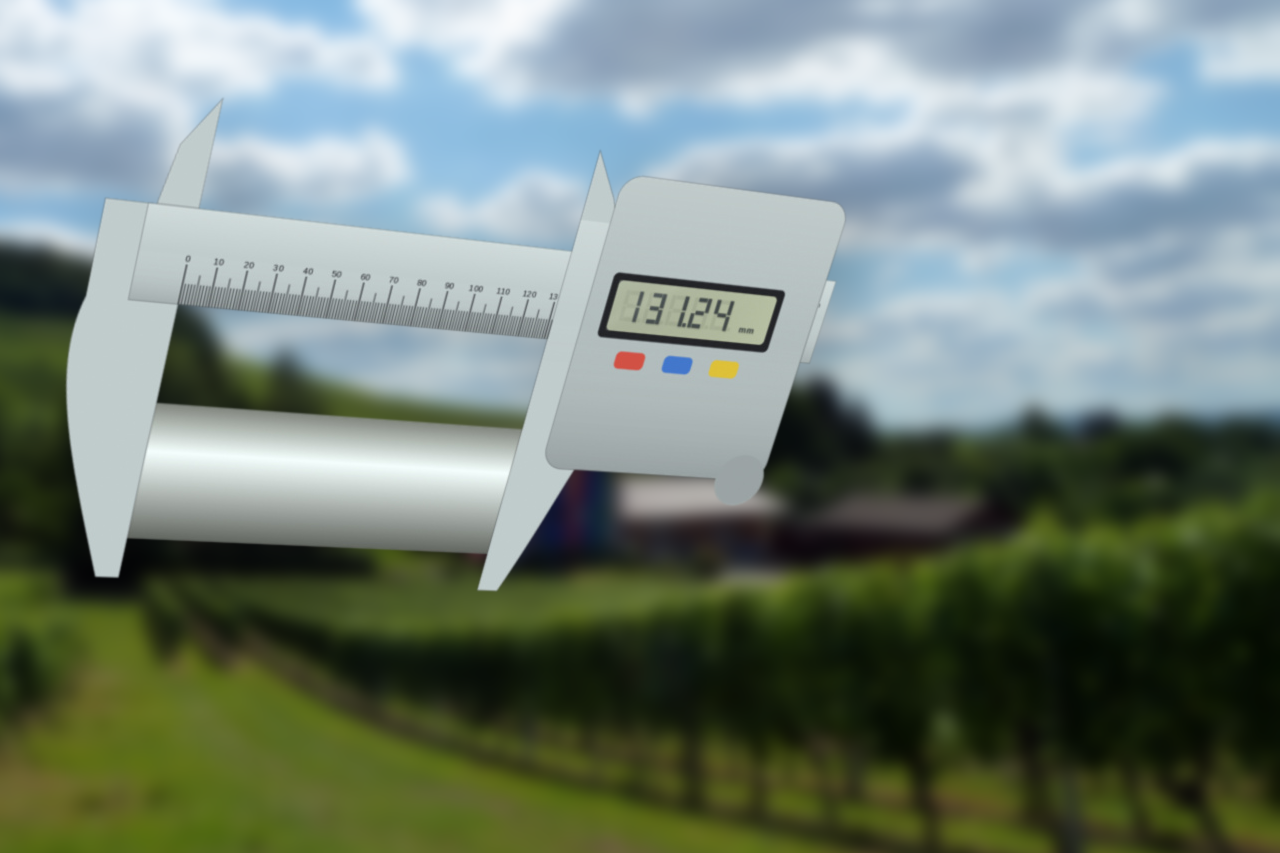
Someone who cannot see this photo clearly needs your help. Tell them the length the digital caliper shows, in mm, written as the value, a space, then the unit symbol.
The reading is 131.24 mm
